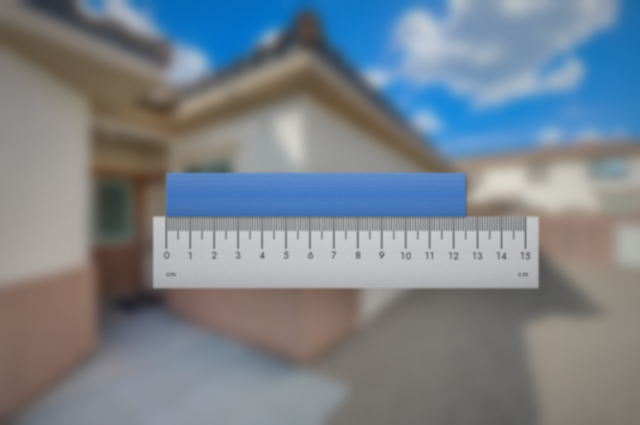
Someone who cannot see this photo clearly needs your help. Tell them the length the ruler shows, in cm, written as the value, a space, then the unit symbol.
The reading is 12.5 cm
